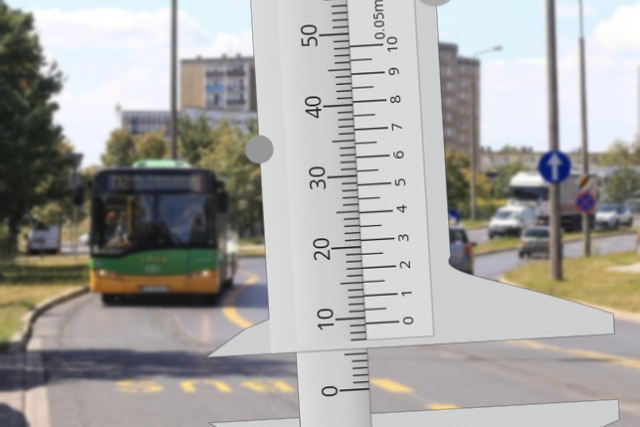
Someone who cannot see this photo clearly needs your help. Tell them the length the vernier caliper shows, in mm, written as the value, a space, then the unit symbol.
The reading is 9.2 mm
